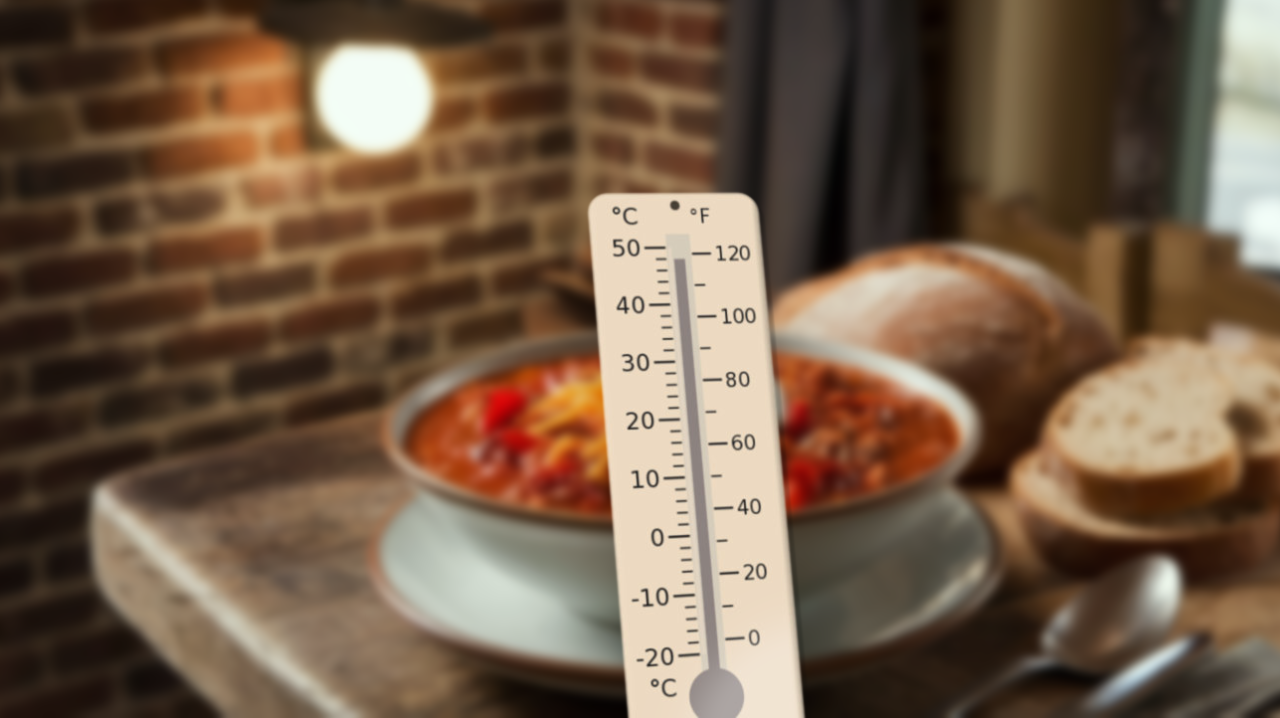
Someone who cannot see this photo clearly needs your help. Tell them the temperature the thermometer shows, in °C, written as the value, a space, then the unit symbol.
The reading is 48 °C
